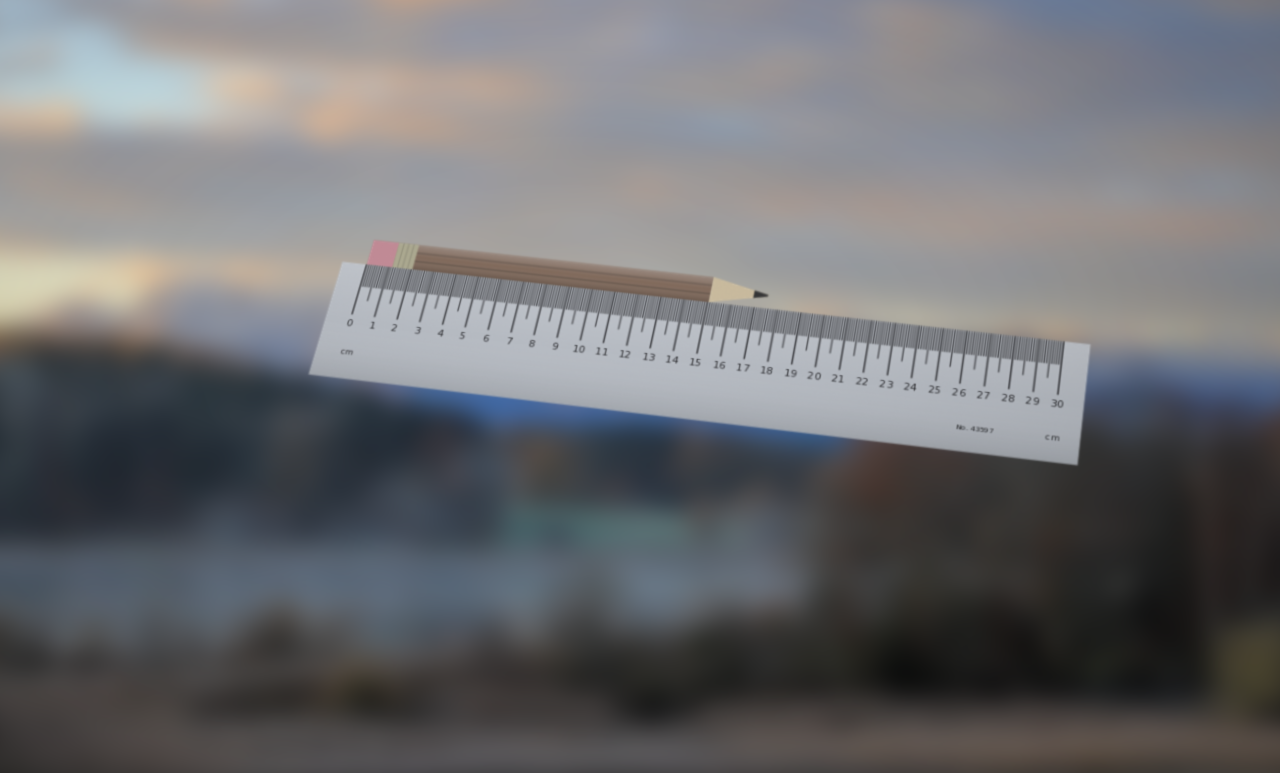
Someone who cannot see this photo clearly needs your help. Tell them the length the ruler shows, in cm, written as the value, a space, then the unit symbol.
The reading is 17.5 cm
